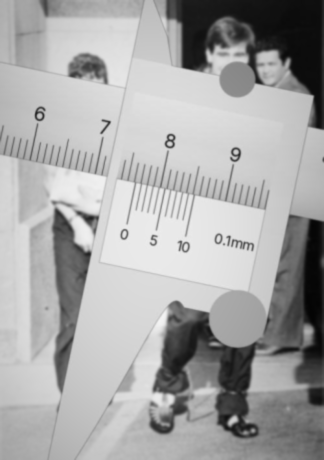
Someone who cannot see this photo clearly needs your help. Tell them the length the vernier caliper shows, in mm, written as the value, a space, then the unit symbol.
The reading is 76.2 mm
